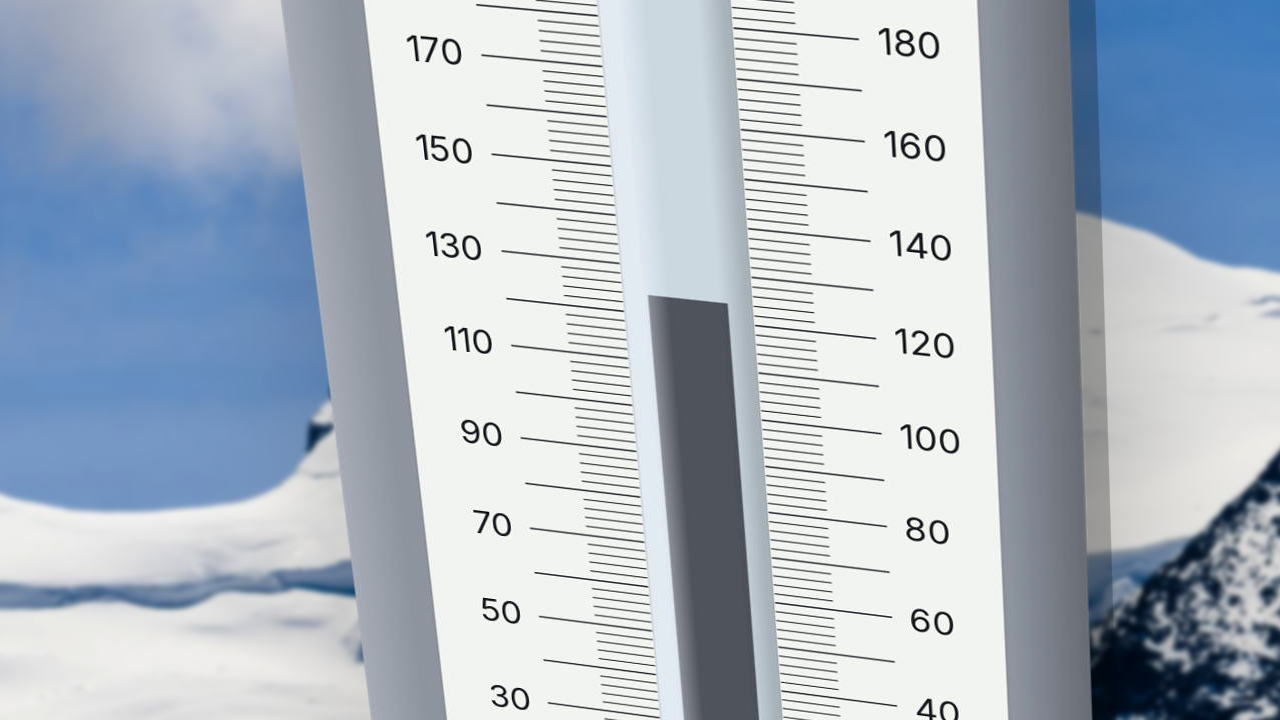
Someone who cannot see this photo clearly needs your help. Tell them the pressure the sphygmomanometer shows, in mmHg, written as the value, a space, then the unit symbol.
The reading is 124 mmHg
